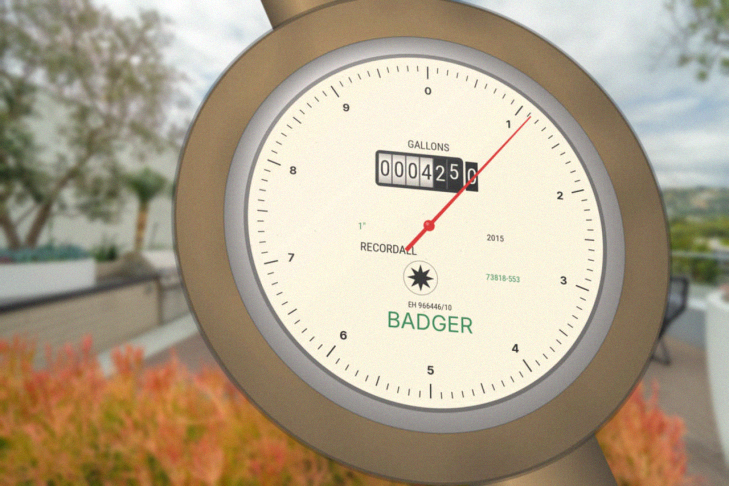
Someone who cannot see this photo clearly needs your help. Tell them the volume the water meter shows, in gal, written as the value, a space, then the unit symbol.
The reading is 4251.1 gal
